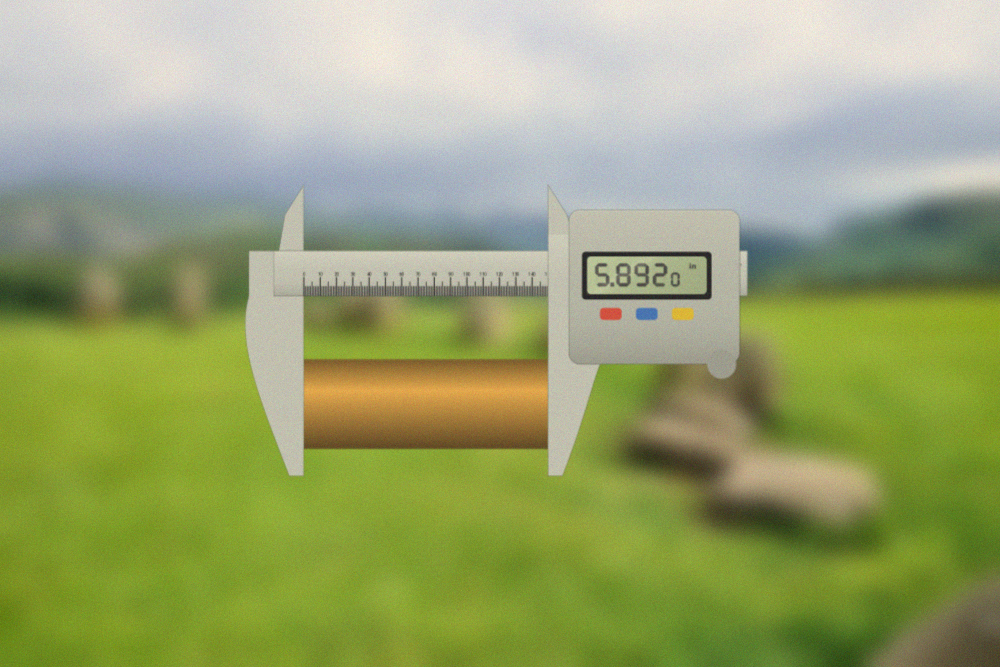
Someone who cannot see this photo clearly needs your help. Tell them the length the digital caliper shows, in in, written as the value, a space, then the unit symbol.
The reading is 5.8920 in
